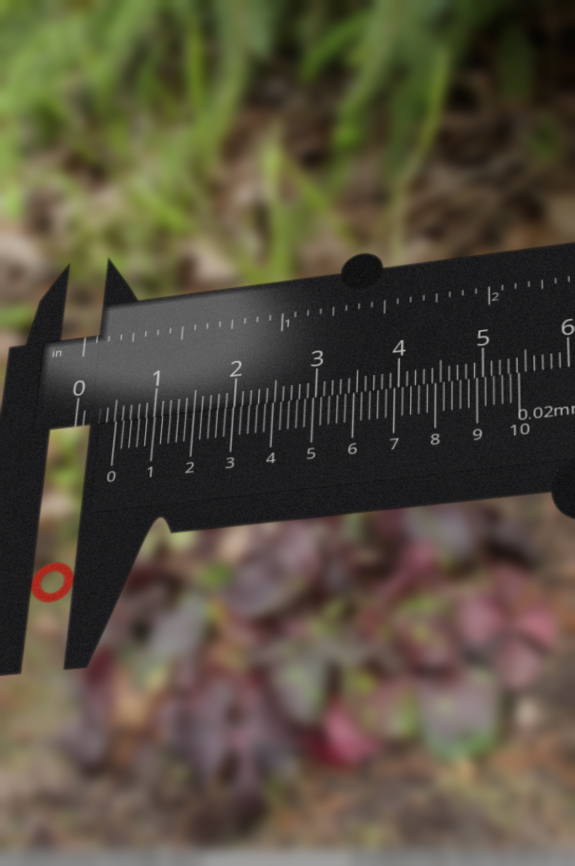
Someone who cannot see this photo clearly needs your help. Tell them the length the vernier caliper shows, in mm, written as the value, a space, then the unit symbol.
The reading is 5.2 mm
